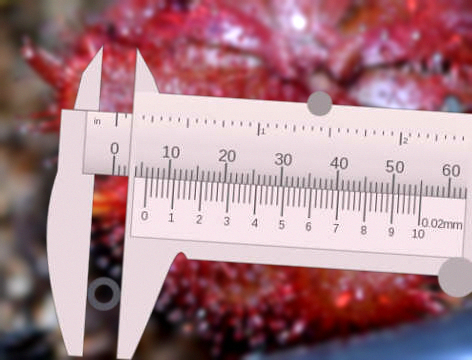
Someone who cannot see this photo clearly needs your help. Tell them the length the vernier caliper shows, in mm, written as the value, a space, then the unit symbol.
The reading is 6.0 mm
